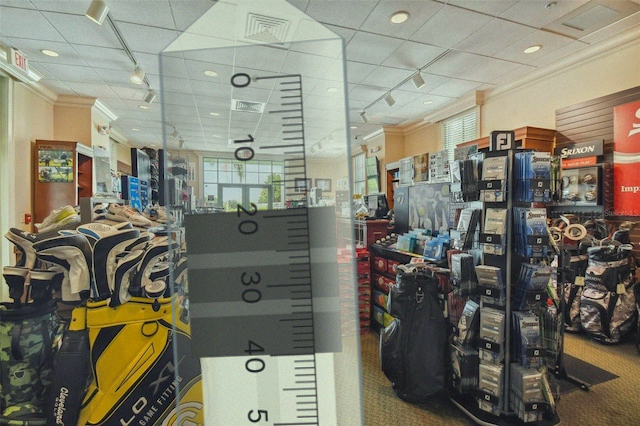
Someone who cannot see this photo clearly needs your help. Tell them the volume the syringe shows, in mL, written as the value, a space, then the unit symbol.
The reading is 19 mL
